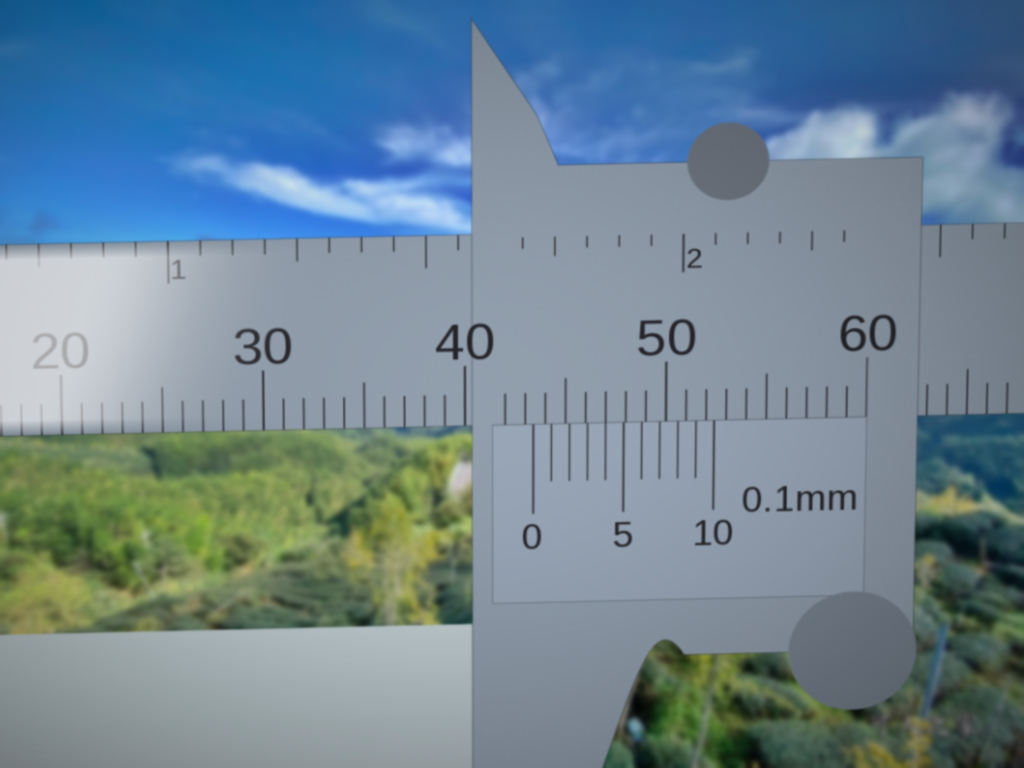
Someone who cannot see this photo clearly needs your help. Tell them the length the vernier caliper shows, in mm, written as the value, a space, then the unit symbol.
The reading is 43.4 mm
